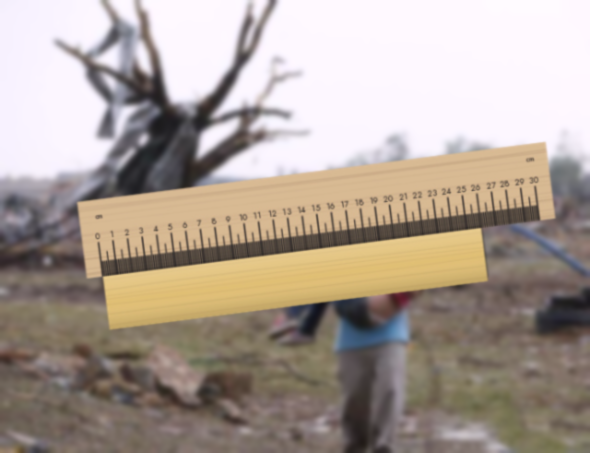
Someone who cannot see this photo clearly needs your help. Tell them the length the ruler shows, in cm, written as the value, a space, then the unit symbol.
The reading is 26 cm
